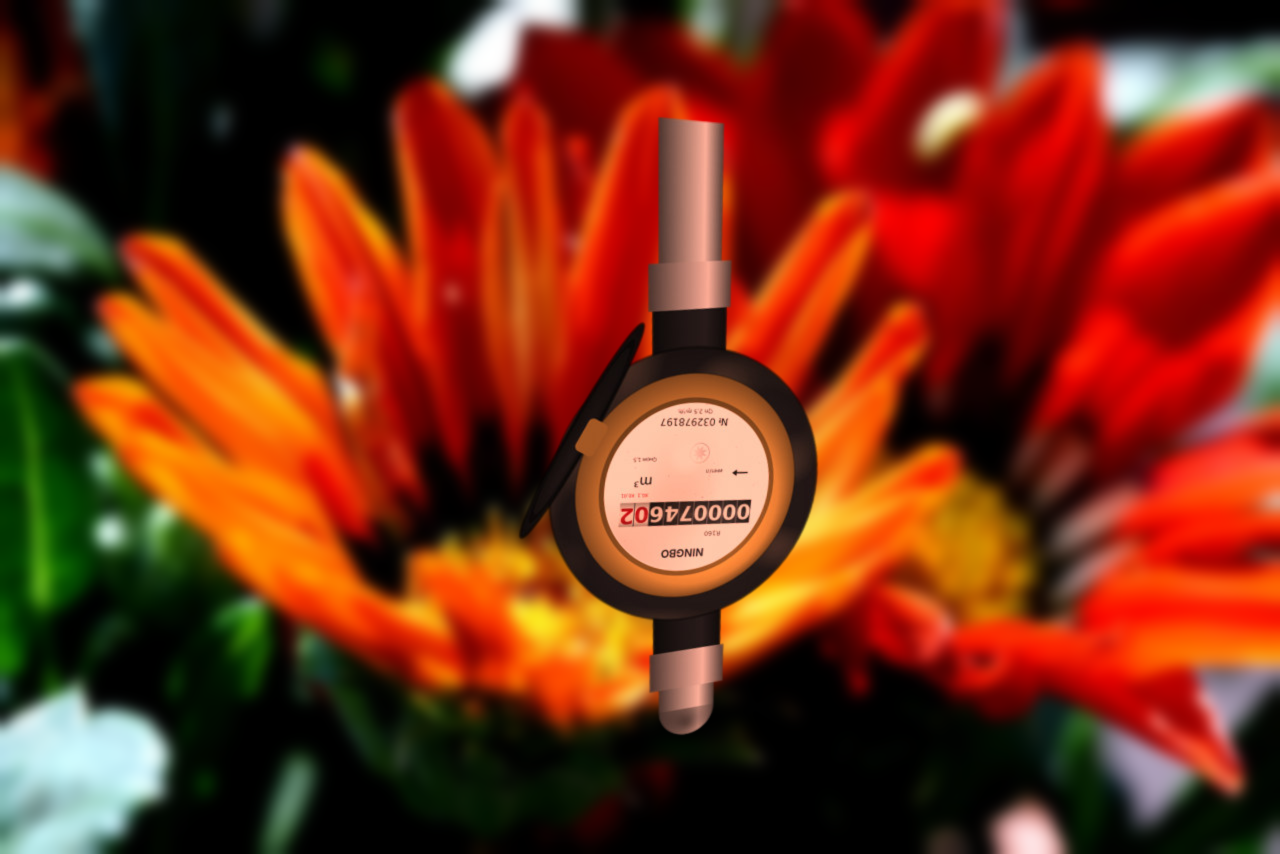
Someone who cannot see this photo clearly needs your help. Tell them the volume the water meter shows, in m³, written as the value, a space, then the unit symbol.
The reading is 746.02 m³
